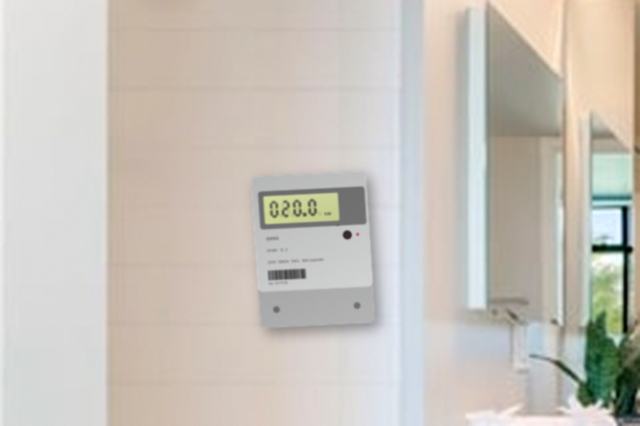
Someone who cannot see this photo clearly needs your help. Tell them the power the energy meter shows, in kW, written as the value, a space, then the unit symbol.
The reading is 20.0 kW
